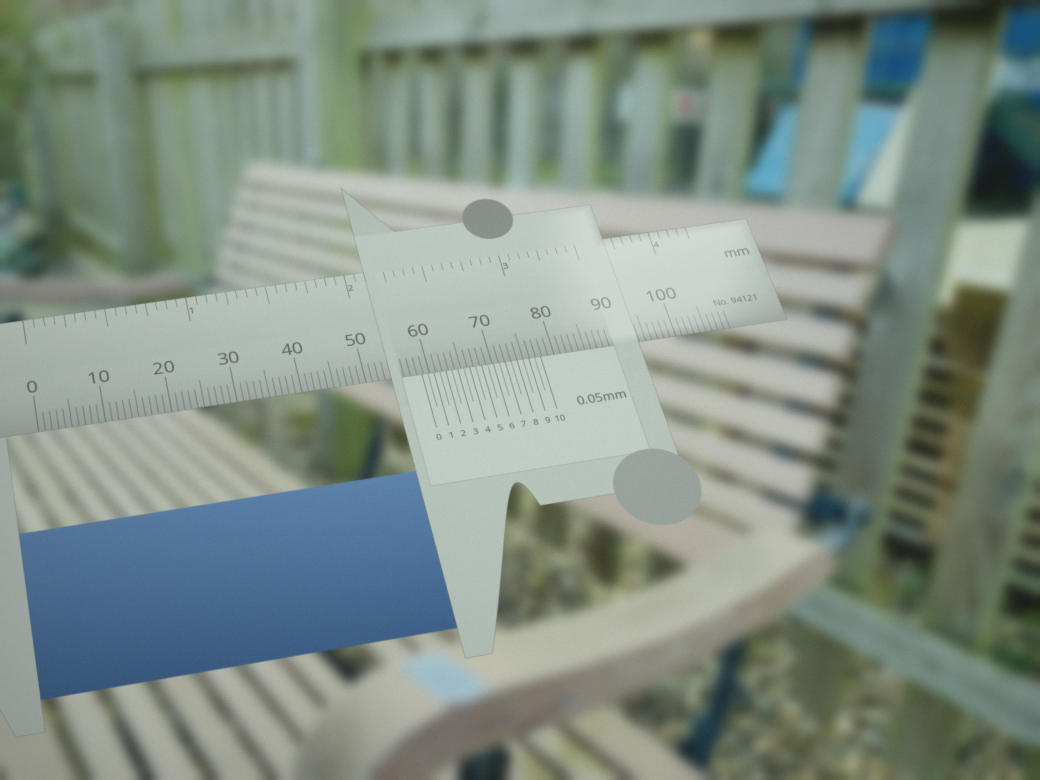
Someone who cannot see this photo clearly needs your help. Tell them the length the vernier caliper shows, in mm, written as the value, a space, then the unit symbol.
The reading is 58.8 mm
